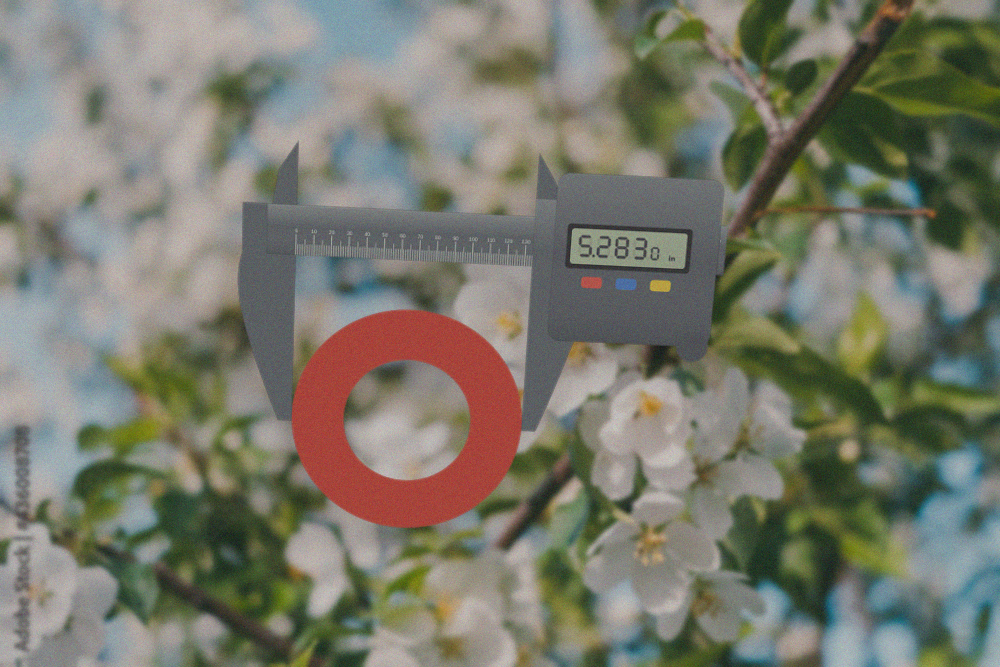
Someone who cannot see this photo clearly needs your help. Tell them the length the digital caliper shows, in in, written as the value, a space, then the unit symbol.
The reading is 5.2830 in
